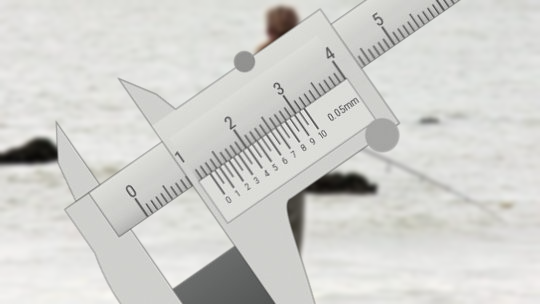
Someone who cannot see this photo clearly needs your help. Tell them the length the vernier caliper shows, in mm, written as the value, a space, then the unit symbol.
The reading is 12.6 mm
